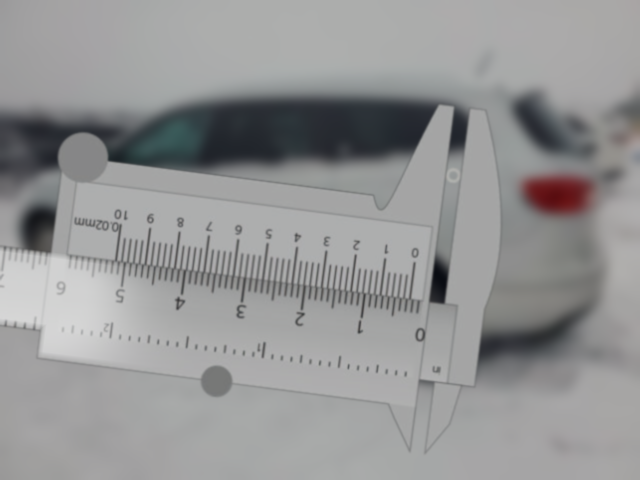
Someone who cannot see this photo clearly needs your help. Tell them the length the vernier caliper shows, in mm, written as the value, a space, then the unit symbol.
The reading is 2.5 mm
